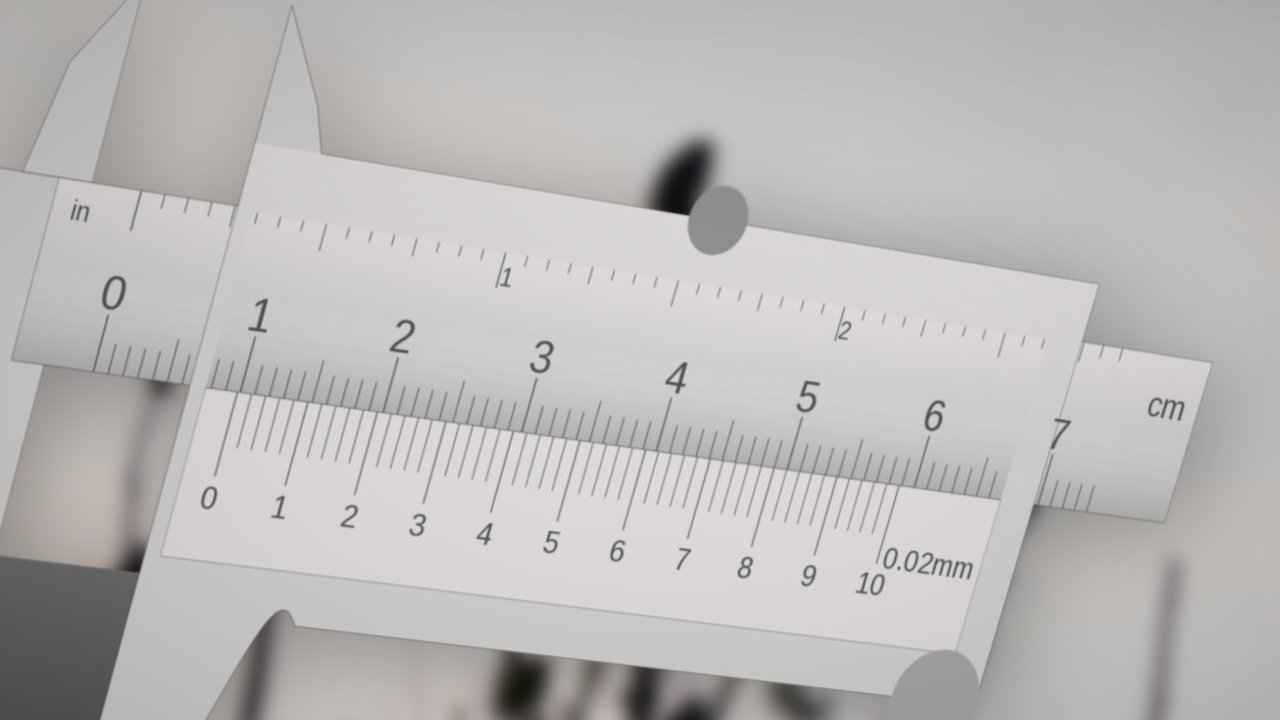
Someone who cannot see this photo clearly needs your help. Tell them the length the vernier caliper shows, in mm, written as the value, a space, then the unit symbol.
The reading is 9.8 mm
